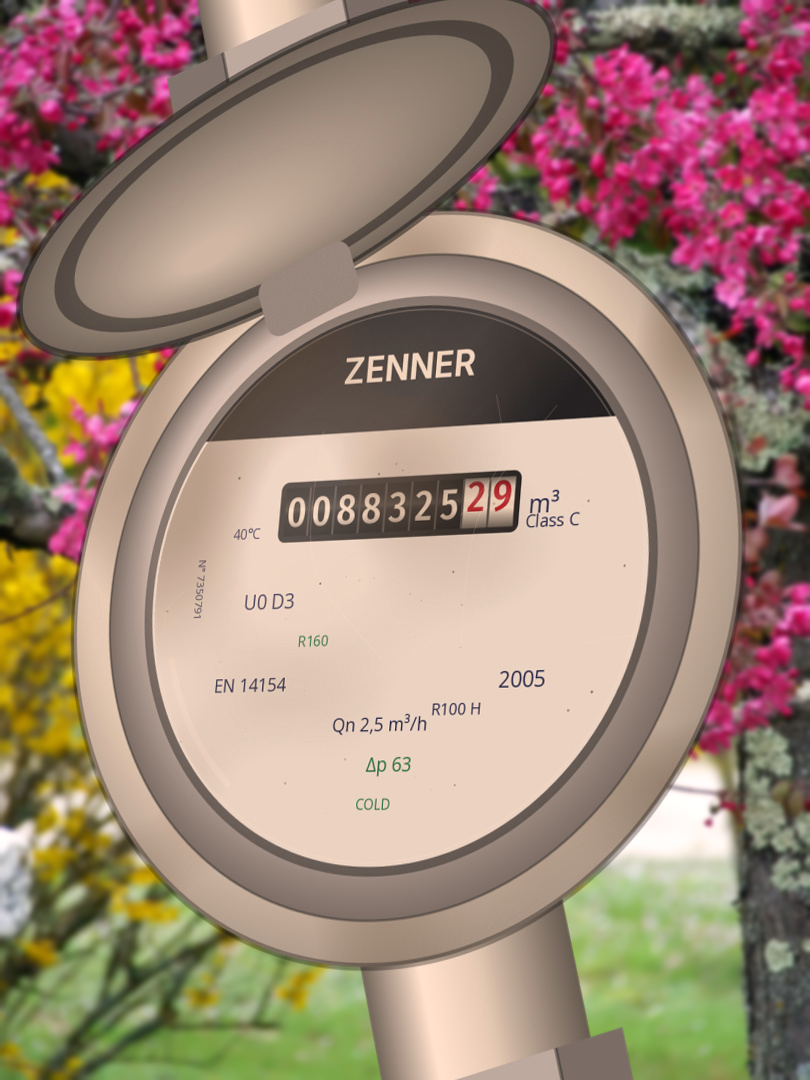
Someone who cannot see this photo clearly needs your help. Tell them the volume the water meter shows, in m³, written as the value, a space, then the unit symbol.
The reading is 88325.29 m³
